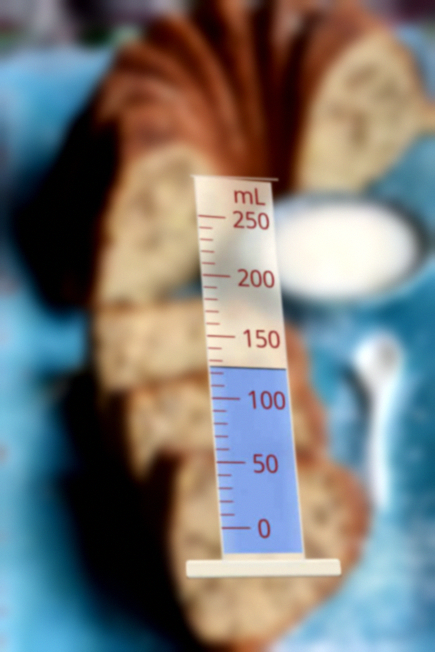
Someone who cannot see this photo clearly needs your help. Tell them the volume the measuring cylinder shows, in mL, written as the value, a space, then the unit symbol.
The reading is 125 mL
